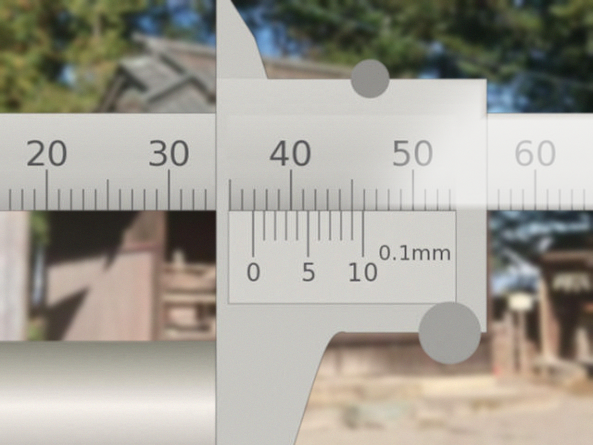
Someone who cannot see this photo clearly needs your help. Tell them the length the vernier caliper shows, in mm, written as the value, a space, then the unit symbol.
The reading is 36.9 mm
